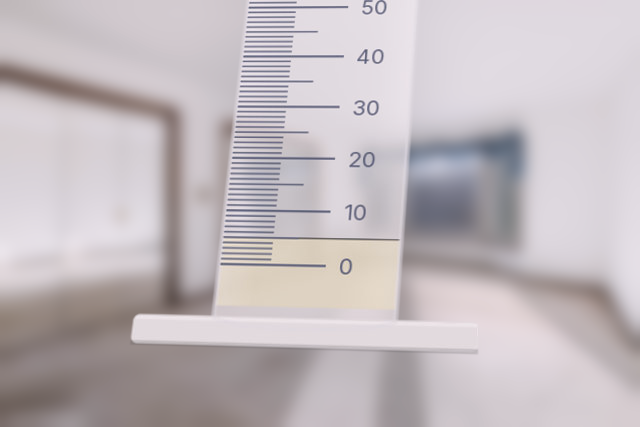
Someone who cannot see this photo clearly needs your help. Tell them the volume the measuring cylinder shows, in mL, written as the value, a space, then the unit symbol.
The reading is 5 mL
